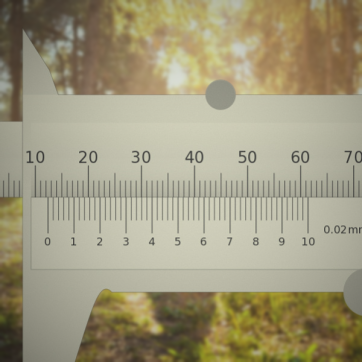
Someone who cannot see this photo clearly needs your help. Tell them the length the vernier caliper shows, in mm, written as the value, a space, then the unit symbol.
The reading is 12.4 mm
